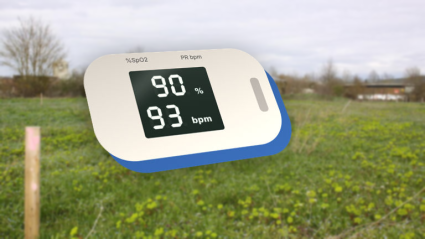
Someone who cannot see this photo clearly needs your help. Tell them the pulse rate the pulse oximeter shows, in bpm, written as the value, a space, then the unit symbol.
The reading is 93 bpm
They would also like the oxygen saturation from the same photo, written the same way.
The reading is 90 %
